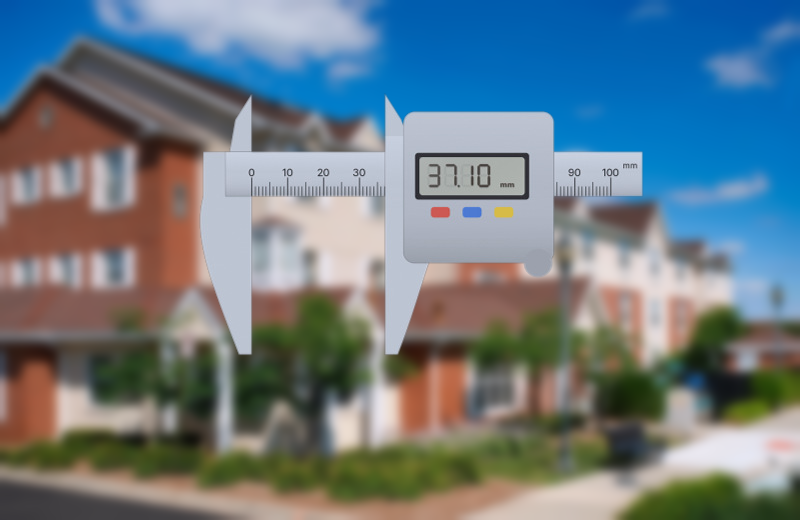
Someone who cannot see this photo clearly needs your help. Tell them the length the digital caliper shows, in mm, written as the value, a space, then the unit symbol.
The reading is 37.10 mm
